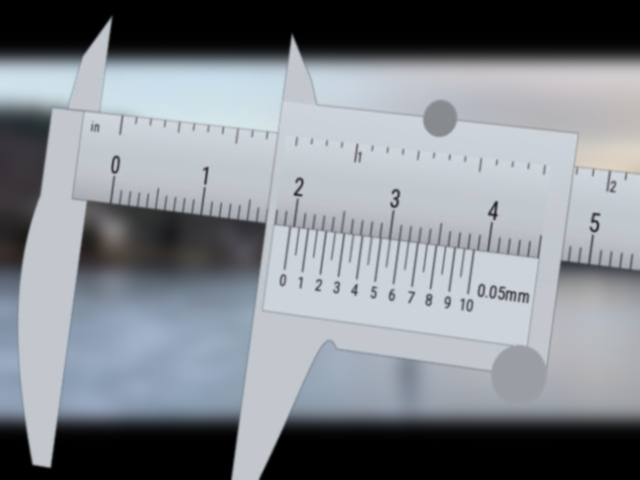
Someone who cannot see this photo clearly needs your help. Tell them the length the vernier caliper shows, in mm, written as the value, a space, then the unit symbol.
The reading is 19.6 mm
